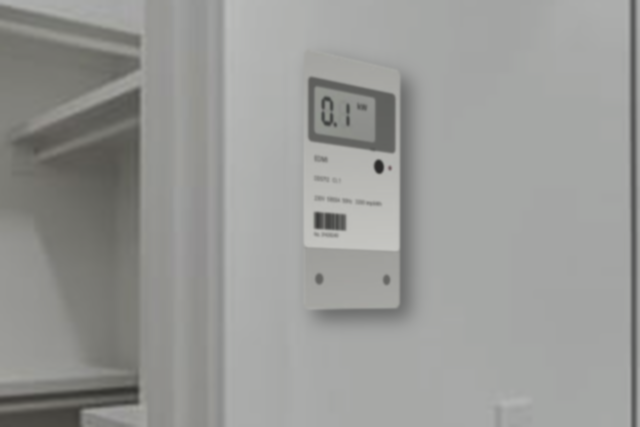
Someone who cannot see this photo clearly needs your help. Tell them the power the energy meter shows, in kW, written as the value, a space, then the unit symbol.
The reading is 0.1 kW
